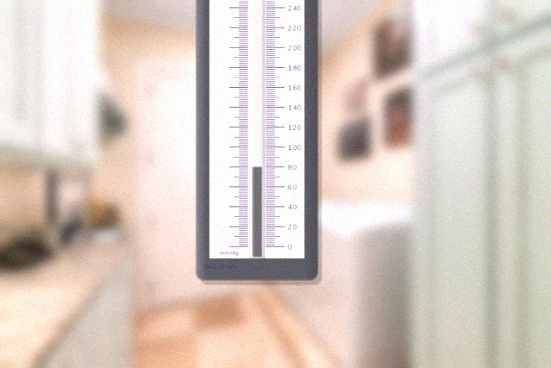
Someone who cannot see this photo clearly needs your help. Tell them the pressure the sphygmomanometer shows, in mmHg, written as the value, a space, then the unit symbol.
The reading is 80 mmHg
